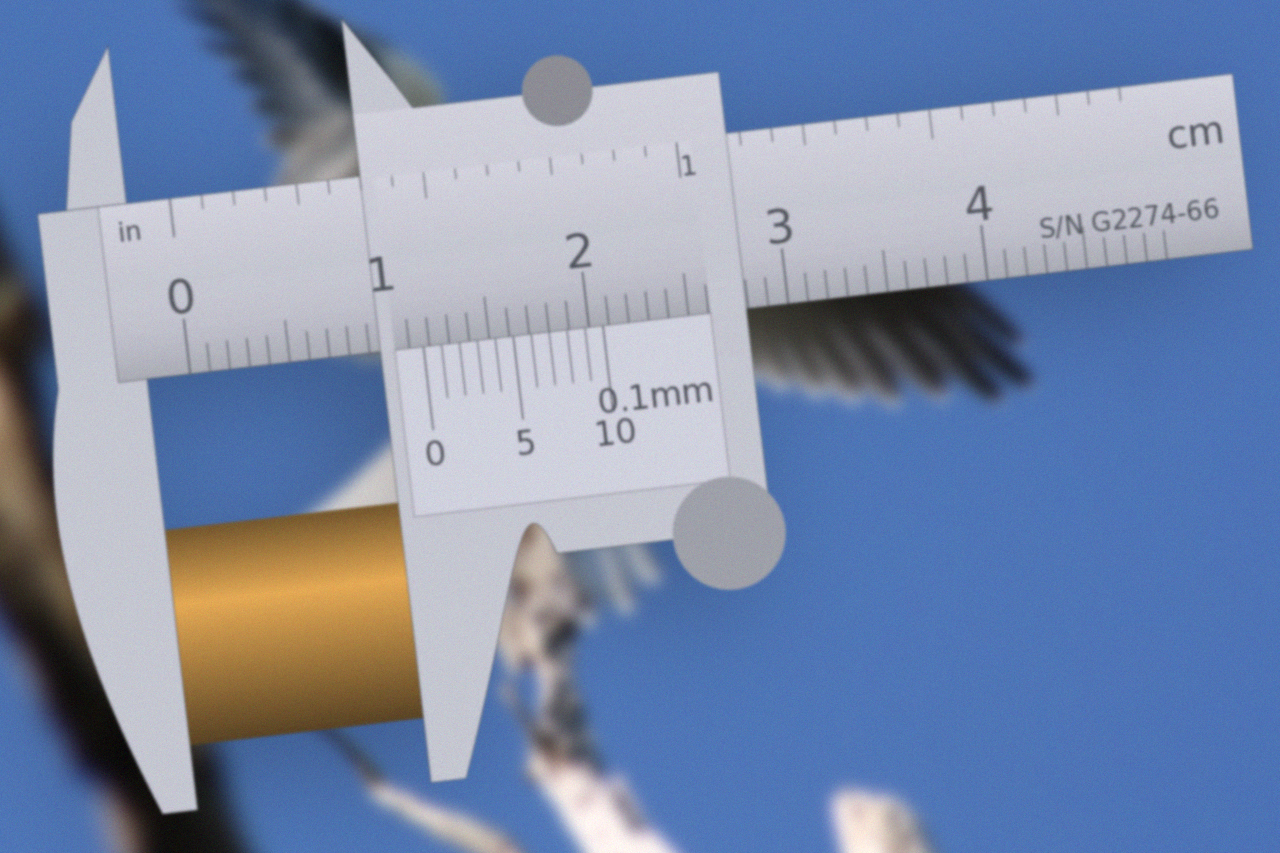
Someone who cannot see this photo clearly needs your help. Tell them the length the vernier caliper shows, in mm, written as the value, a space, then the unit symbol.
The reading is 11.7 mm
